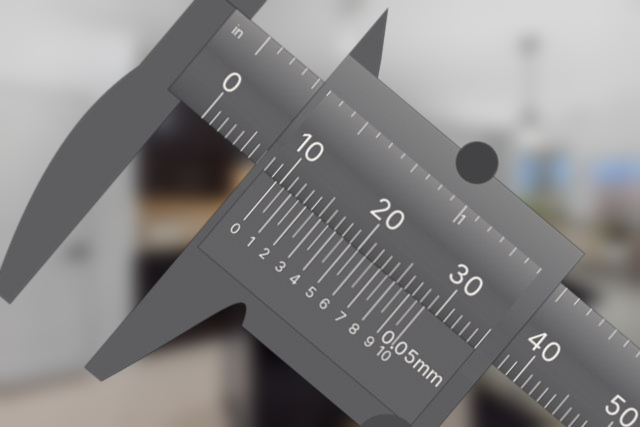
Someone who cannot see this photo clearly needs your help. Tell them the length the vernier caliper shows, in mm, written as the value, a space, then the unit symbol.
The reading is 9.6 mm
